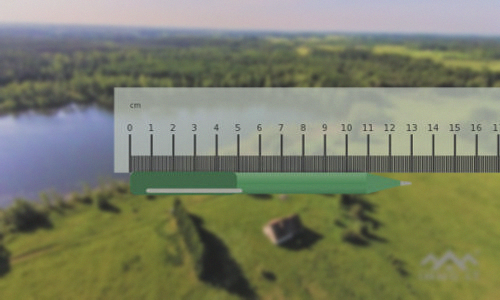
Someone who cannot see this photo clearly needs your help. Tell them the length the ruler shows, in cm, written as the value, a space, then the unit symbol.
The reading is 13 cm
